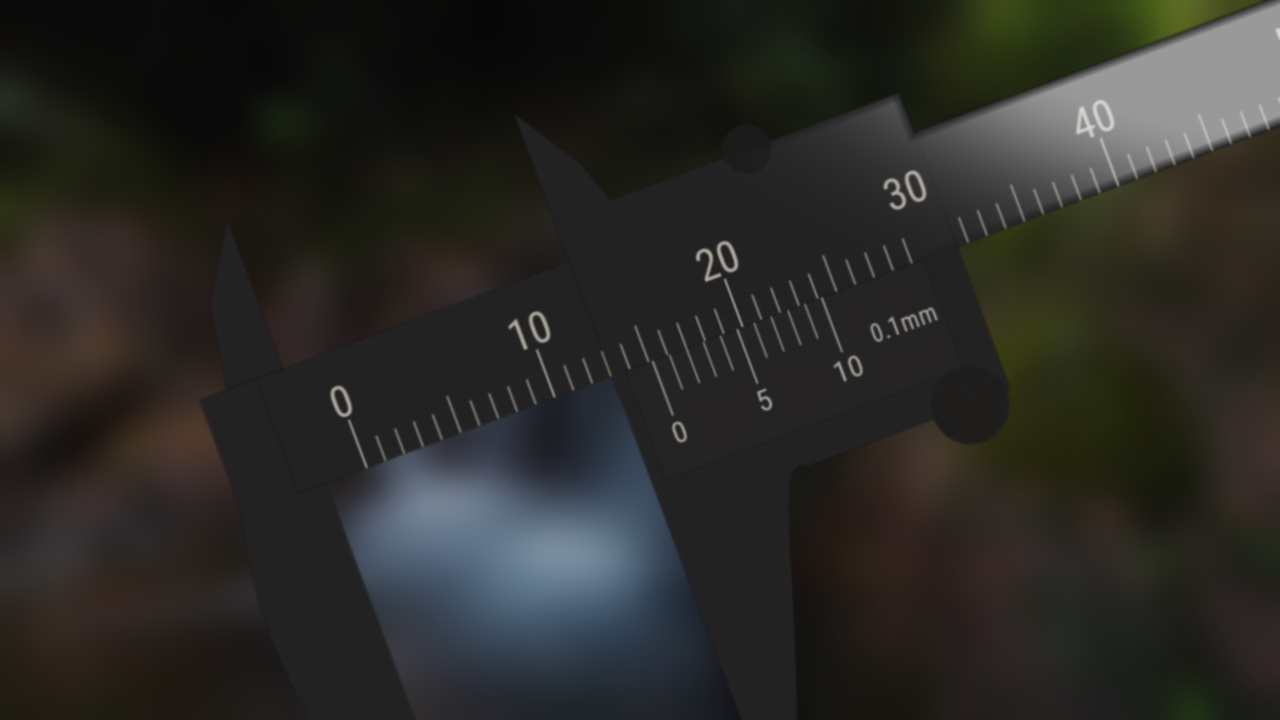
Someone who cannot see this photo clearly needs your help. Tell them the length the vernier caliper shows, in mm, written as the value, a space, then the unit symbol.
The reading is 15.2 mm
